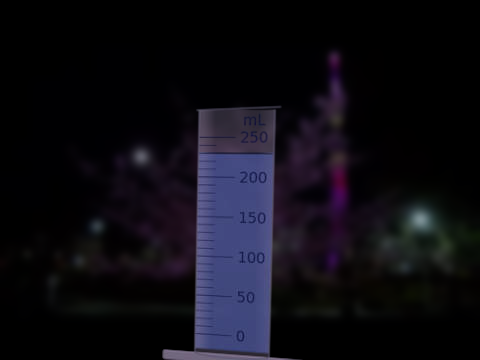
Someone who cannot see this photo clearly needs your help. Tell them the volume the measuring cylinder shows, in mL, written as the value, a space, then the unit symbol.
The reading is 230 mL
